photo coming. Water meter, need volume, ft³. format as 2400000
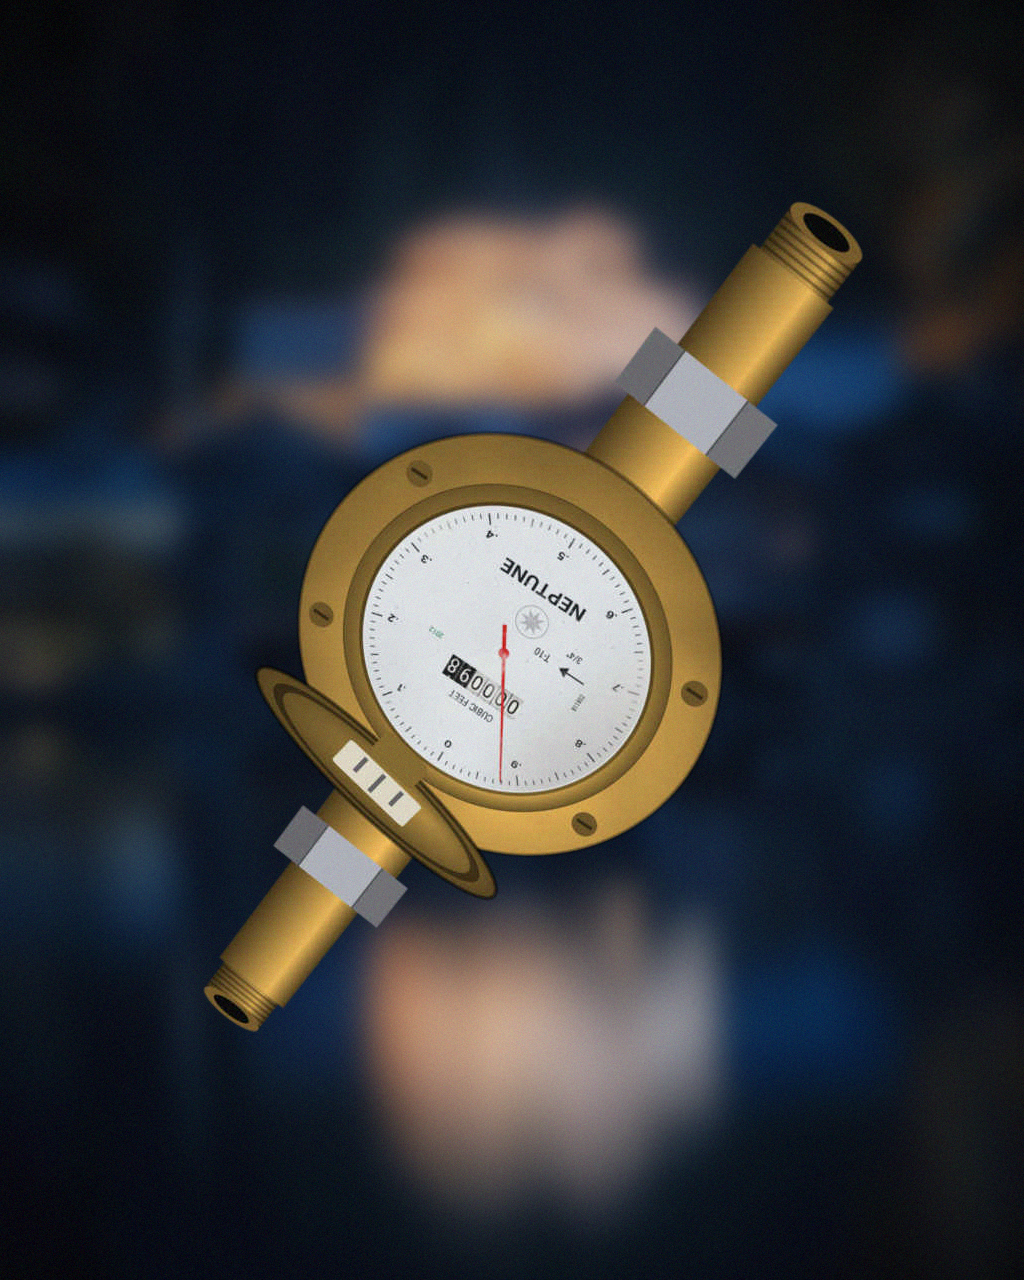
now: 97.92
